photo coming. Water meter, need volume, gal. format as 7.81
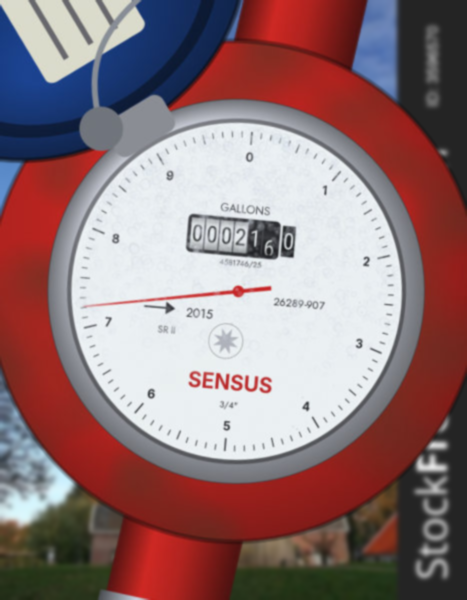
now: 2157.2
